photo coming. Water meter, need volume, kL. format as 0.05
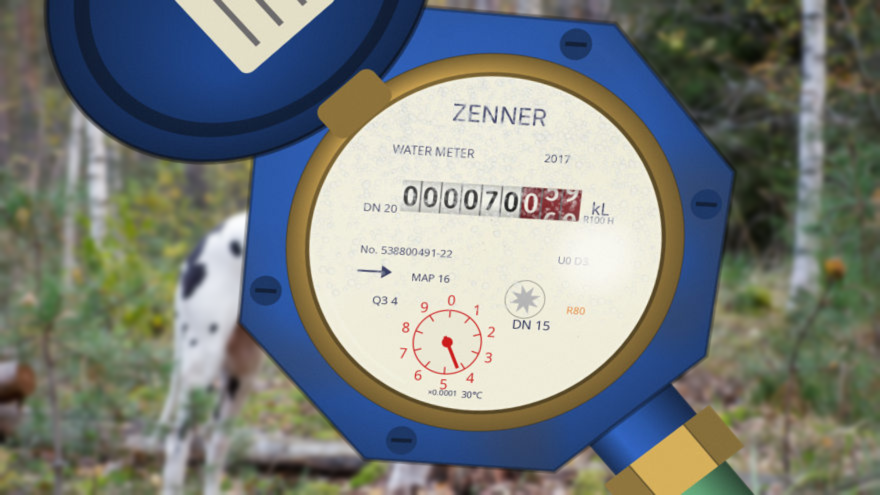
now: 70.0594
